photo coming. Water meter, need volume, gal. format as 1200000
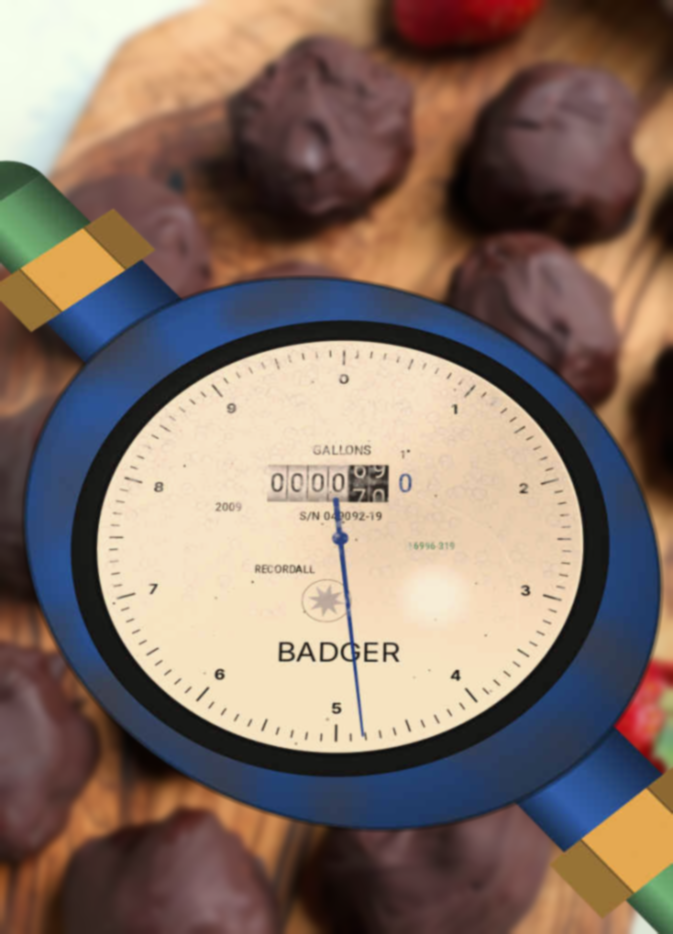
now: 694.8
